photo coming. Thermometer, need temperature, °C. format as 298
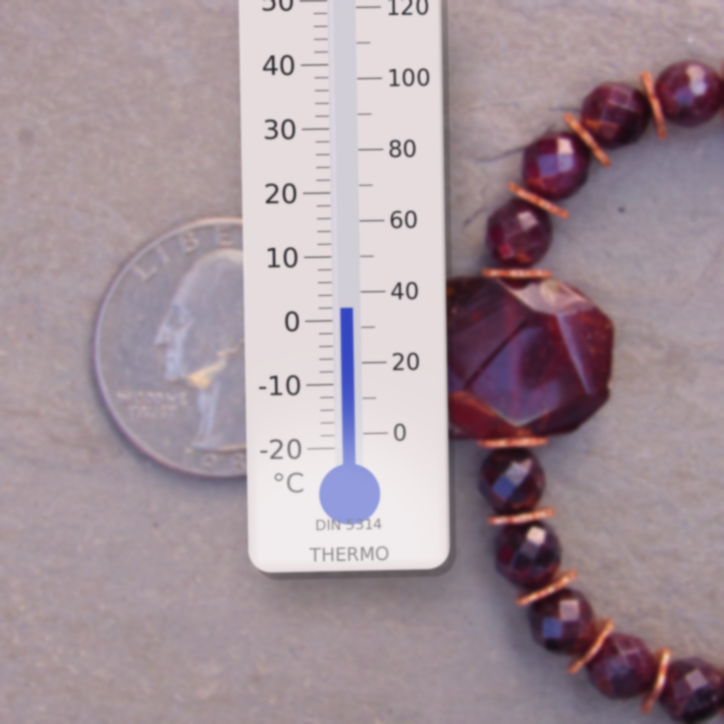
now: 2
